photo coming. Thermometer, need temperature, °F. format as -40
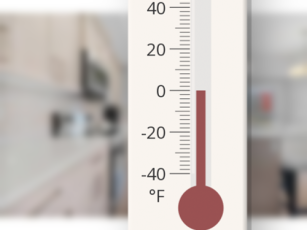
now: 0
